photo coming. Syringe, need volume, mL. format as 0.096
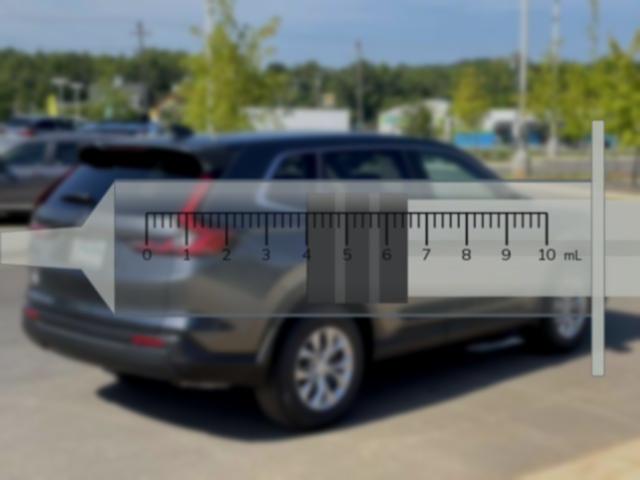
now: 4
